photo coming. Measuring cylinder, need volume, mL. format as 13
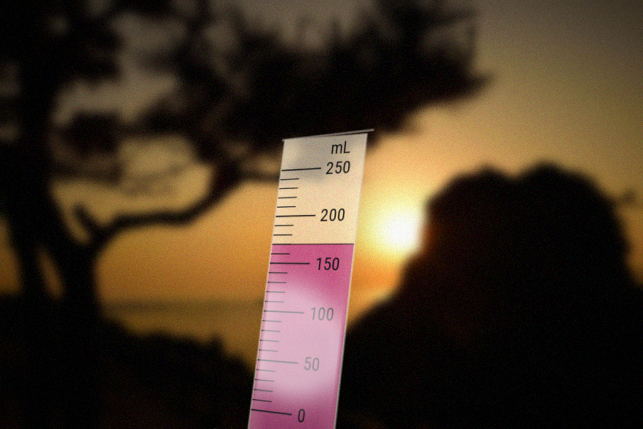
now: 170
